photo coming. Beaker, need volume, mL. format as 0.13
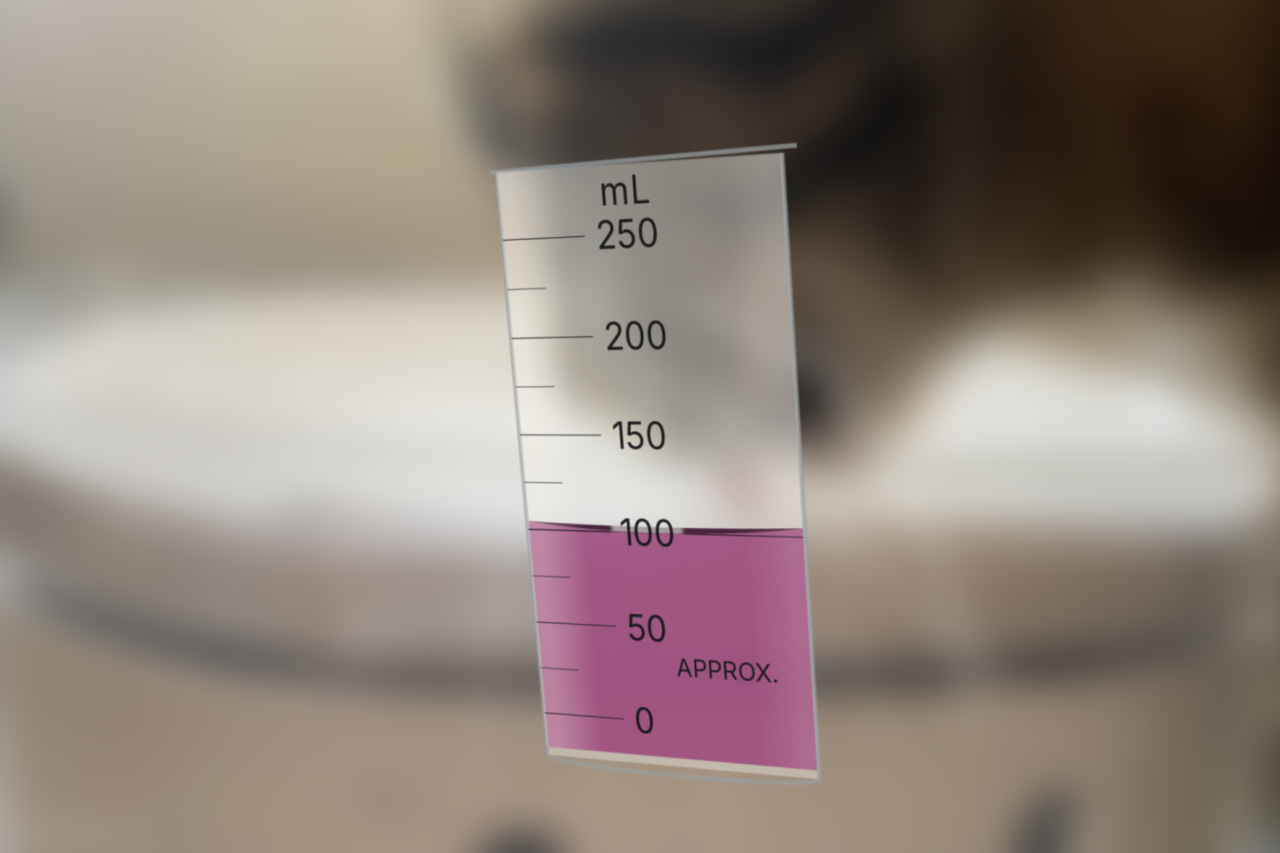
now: 100
